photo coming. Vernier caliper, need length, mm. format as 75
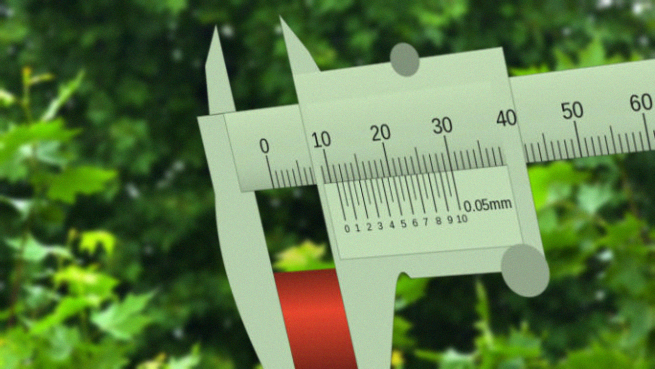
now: 11.0
